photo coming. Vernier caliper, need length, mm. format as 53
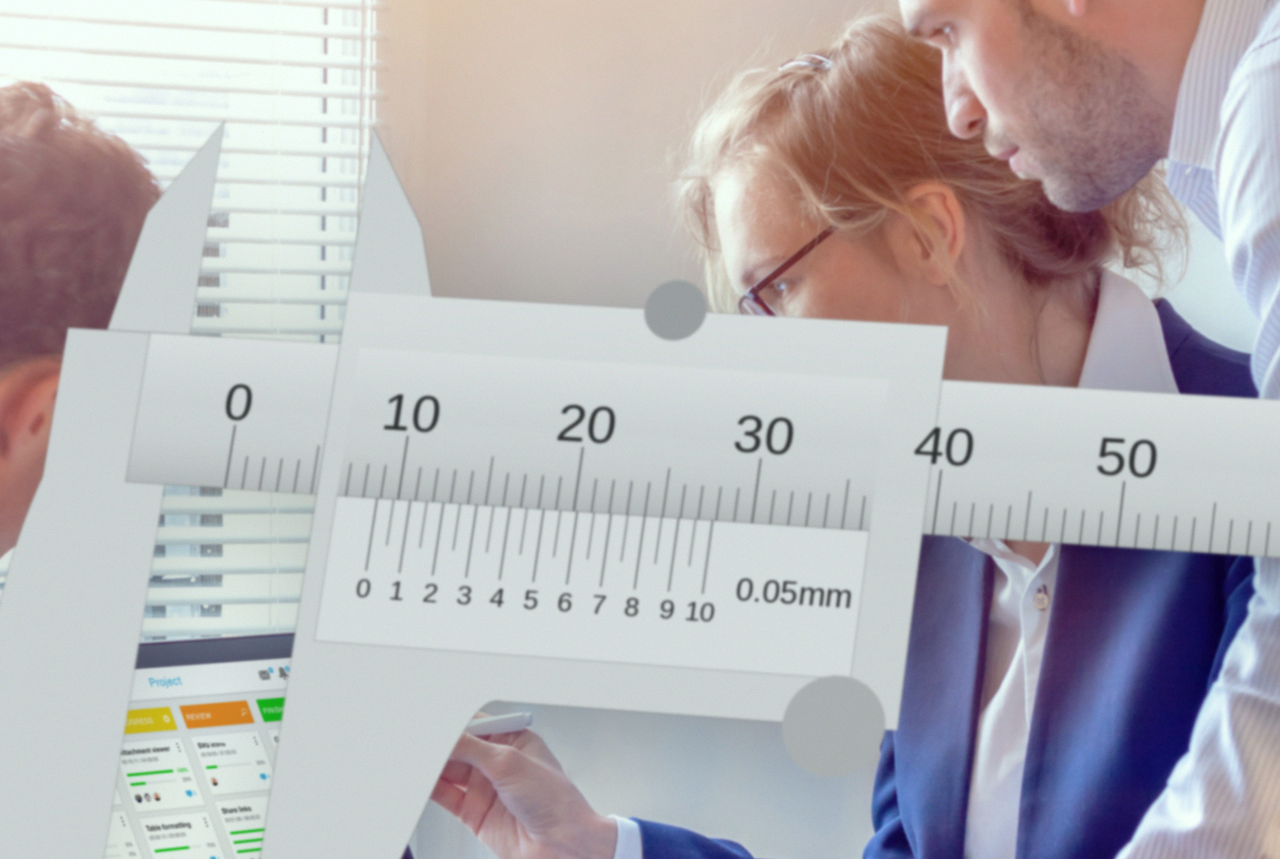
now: 8.8
